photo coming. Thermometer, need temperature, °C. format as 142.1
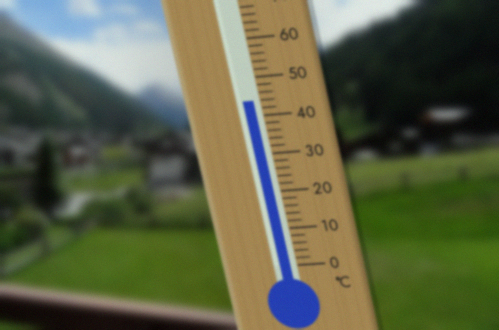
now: 44
